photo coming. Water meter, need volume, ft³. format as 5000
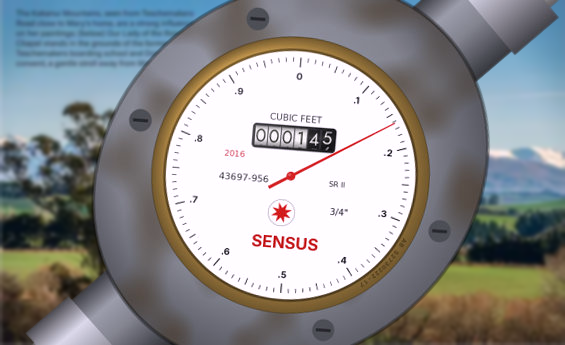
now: 145.16
